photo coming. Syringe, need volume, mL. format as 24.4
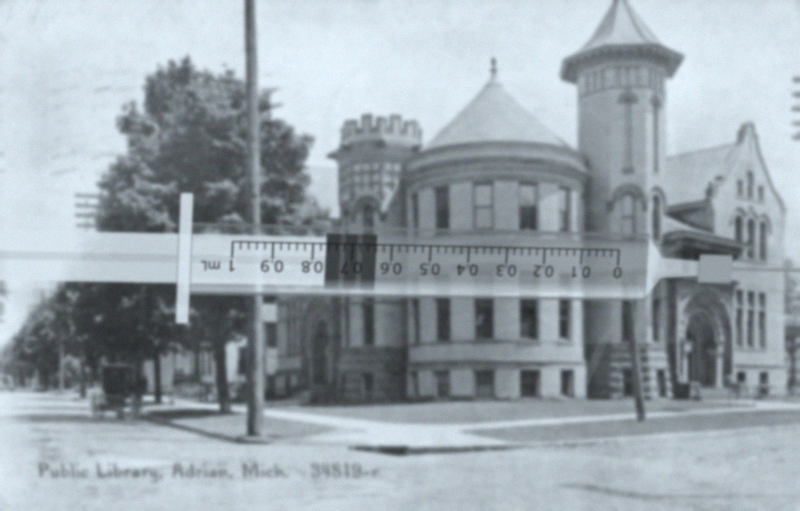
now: 0.64
